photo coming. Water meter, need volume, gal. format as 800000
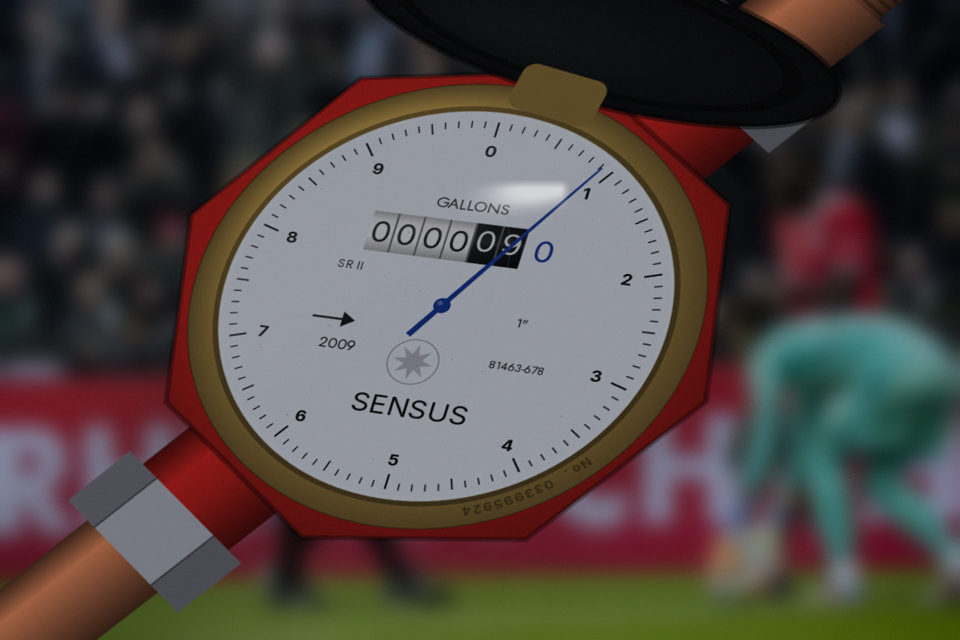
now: 90.9
